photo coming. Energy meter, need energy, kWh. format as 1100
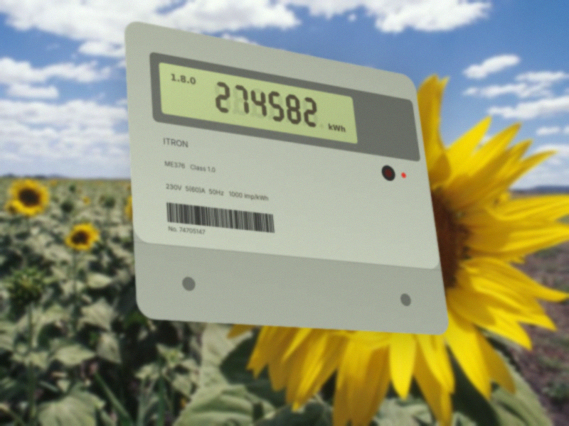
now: 274582
